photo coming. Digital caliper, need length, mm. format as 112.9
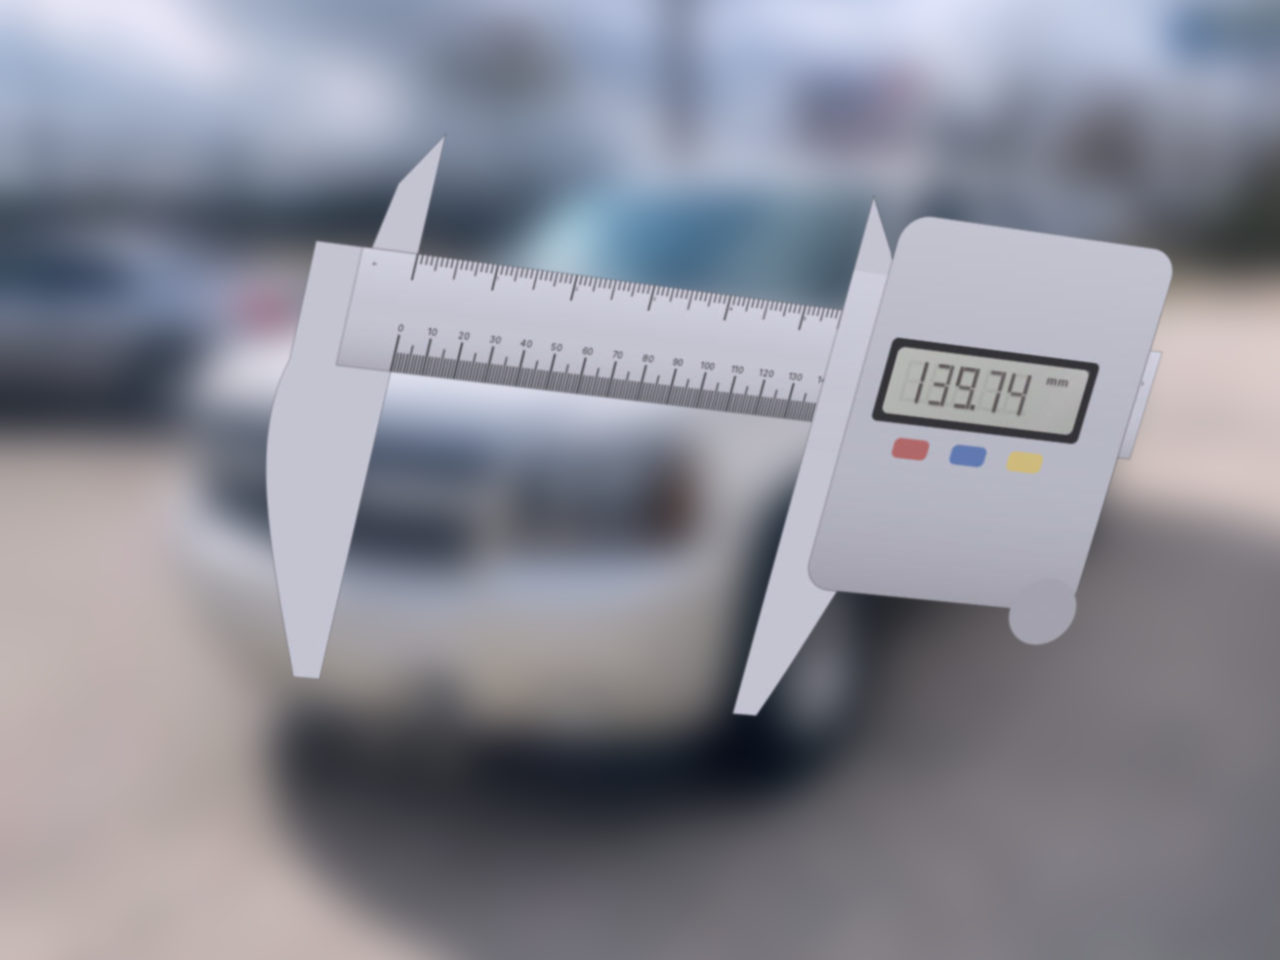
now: 139.74
